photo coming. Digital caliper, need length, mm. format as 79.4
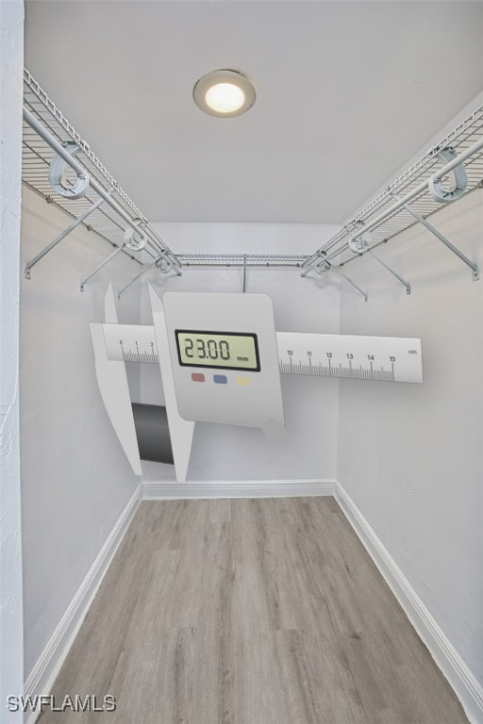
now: 23.00
